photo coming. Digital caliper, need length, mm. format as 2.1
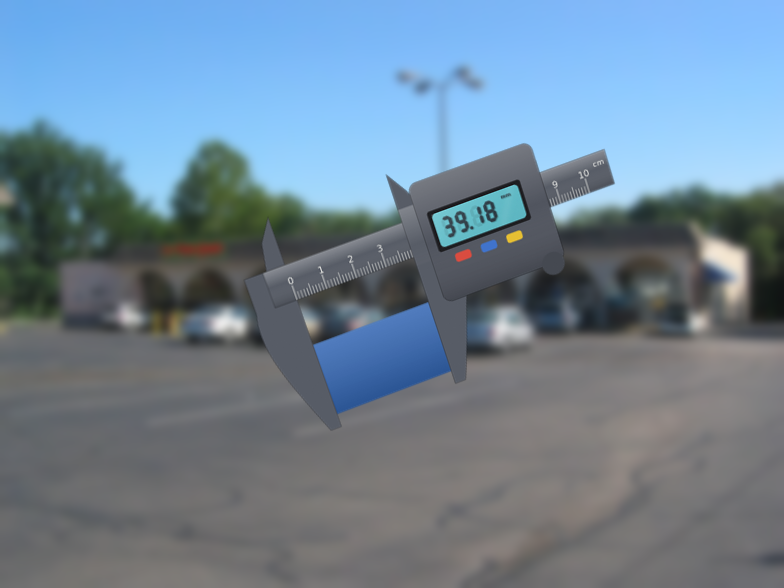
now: 39.18
